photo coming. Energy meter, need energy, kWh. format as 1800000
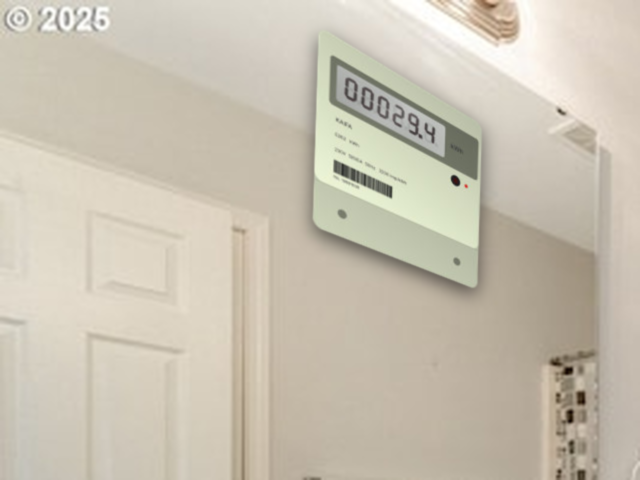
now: 29.4
